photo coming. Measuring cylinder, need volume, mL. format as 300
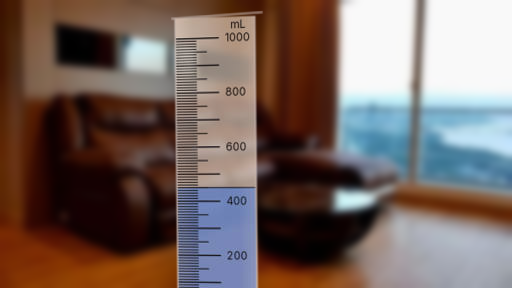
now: 450
